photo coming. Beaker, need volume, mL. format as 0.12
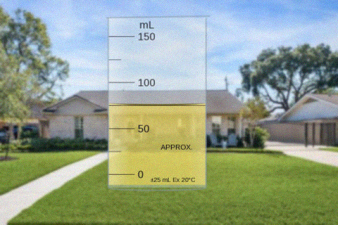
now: 75
